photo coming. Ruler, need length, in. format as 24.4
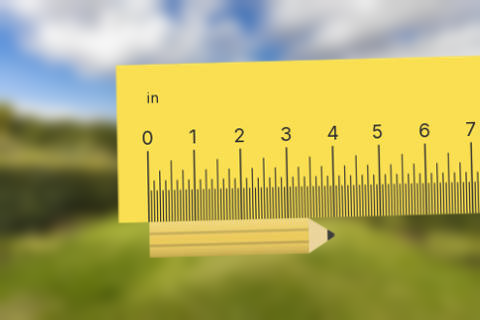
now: 4
